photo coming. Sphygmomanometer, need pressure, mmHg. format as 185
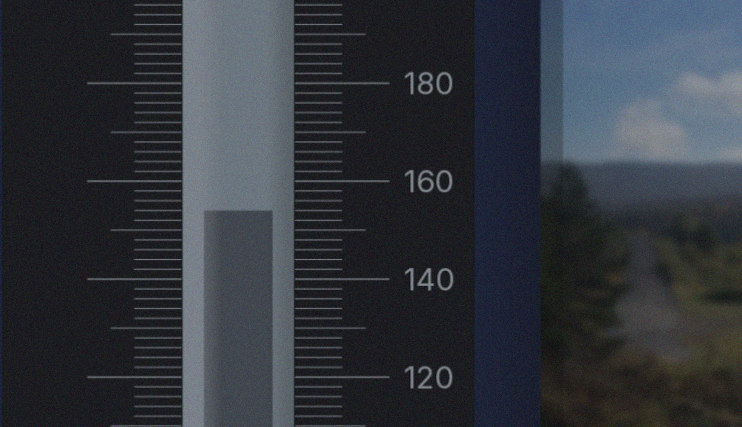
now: 154
